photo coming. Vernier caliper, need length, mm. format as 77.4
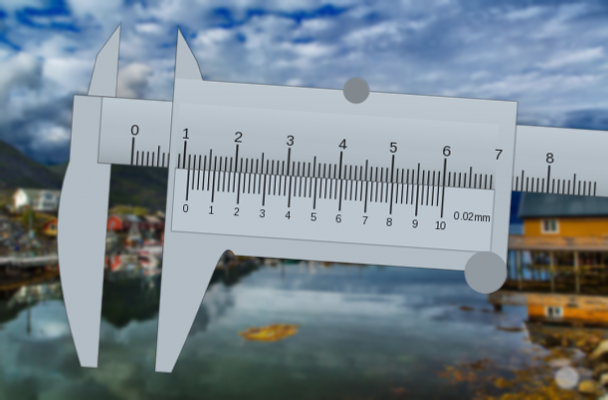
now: 11.0
